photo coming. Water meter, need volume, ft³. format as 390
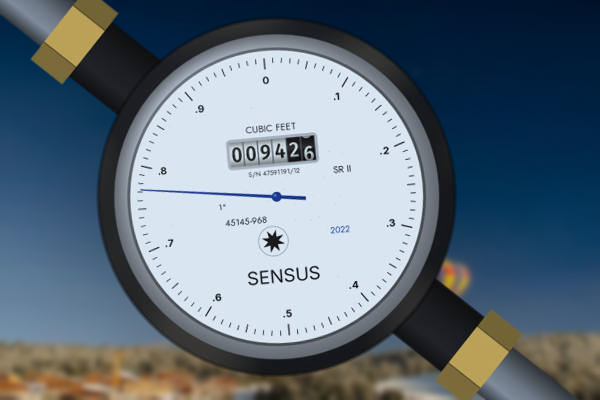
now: 9425.77
